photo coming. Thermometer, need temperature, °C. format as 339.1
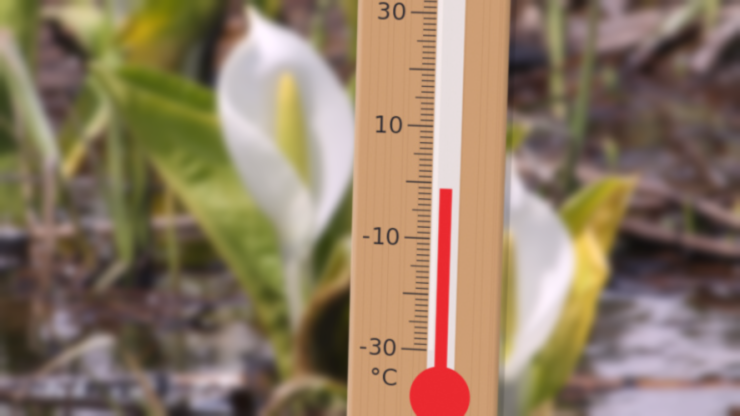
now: -1
